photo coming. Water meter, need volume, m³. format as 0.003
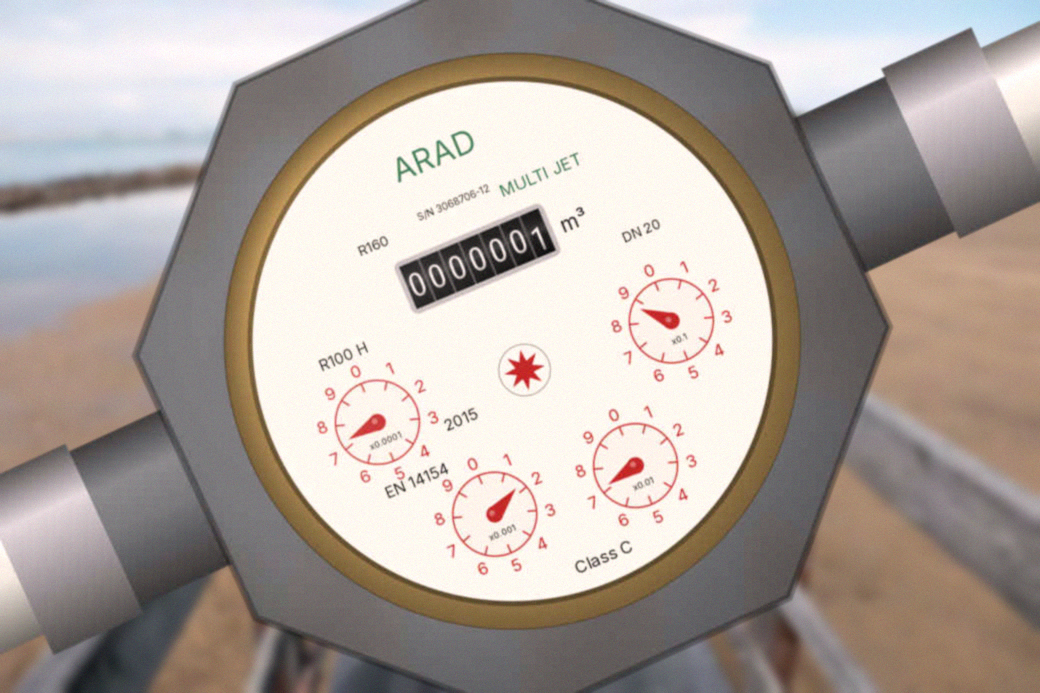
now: 0.8717
